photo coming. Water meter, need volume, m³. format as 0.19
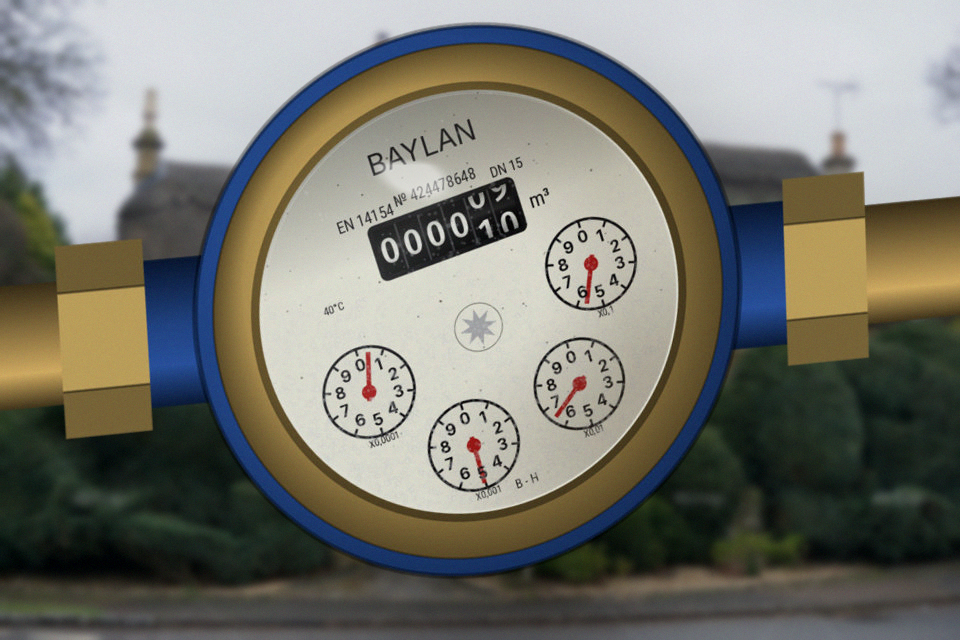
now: 9.5650
